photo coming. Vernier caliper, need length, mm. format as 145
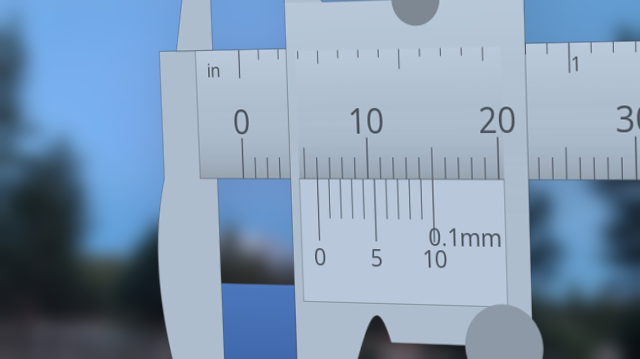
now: 6.0
